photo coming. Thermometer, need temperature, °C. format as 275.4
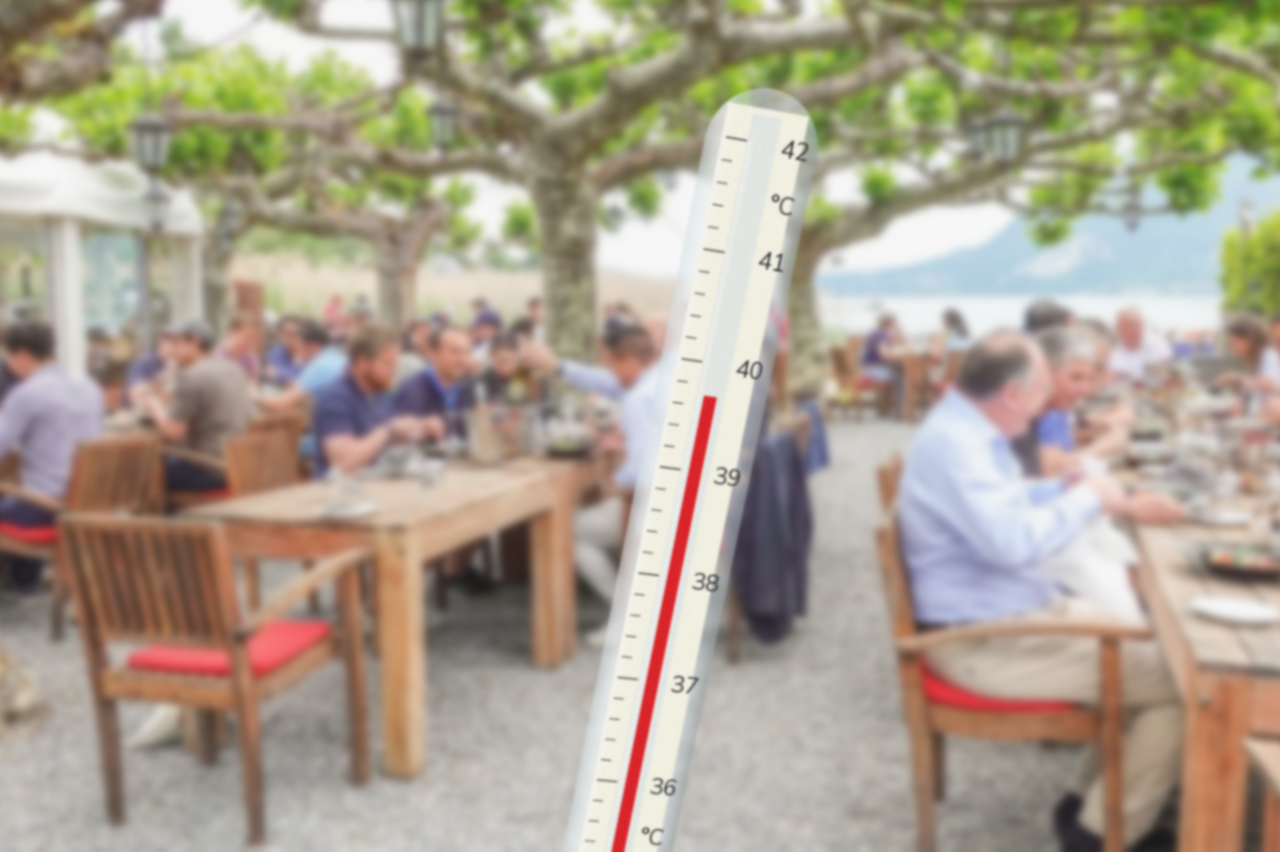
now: 39.7
